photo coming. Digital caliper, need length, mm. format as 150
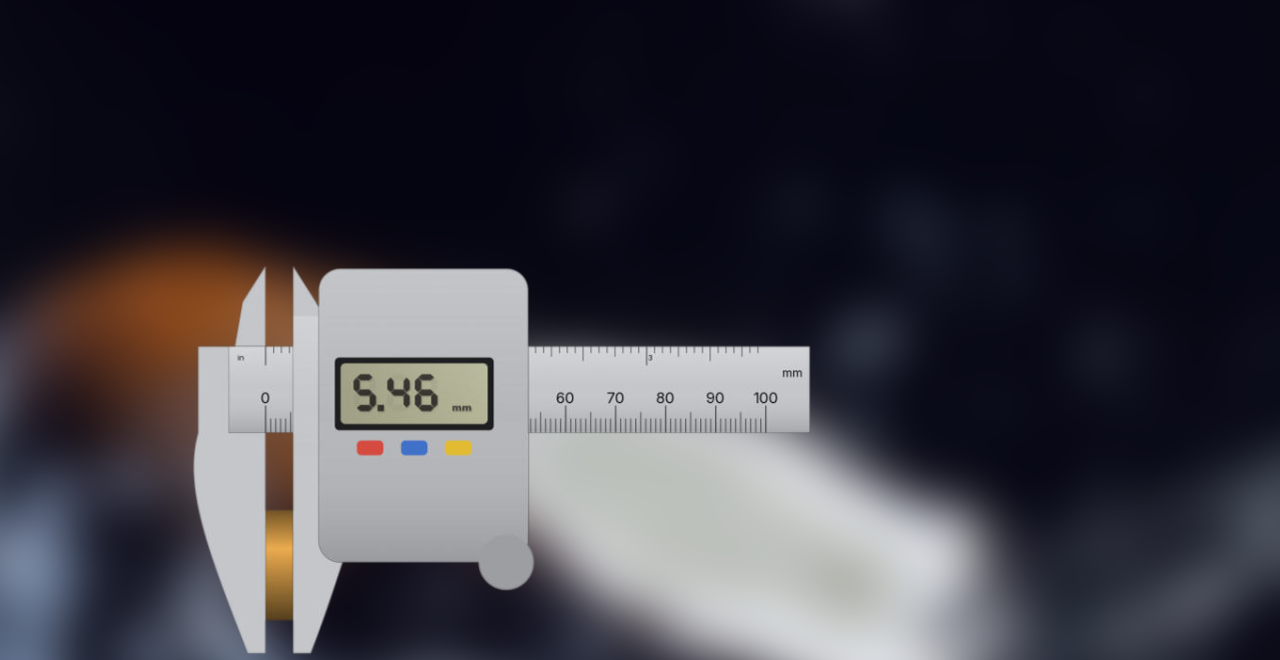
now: 5.46
